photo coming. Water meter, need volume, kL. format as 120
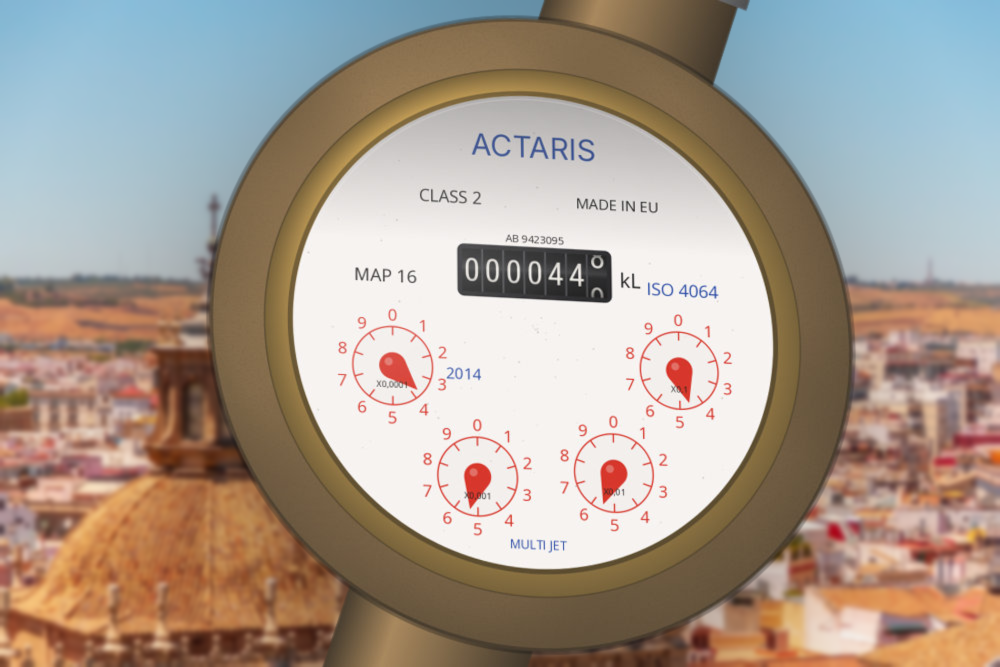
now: 448.4553
